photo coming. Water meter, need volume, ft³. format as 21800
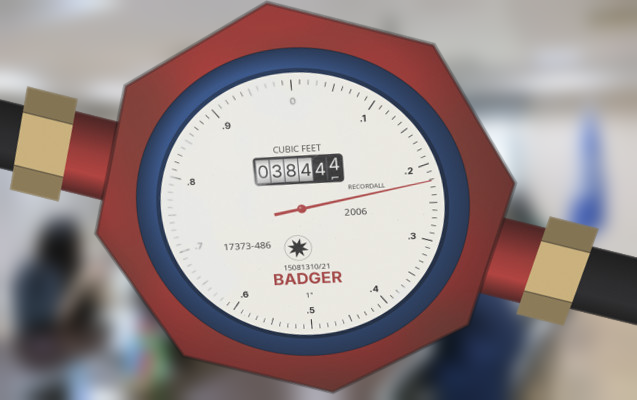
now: 38444.22
